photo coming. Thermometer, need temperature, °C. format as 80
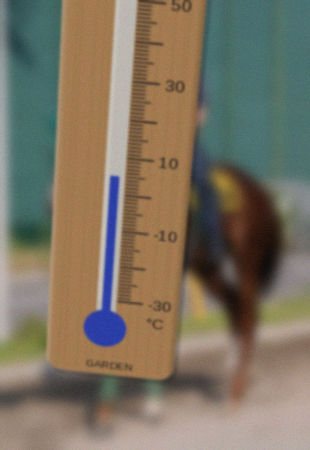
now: 5
